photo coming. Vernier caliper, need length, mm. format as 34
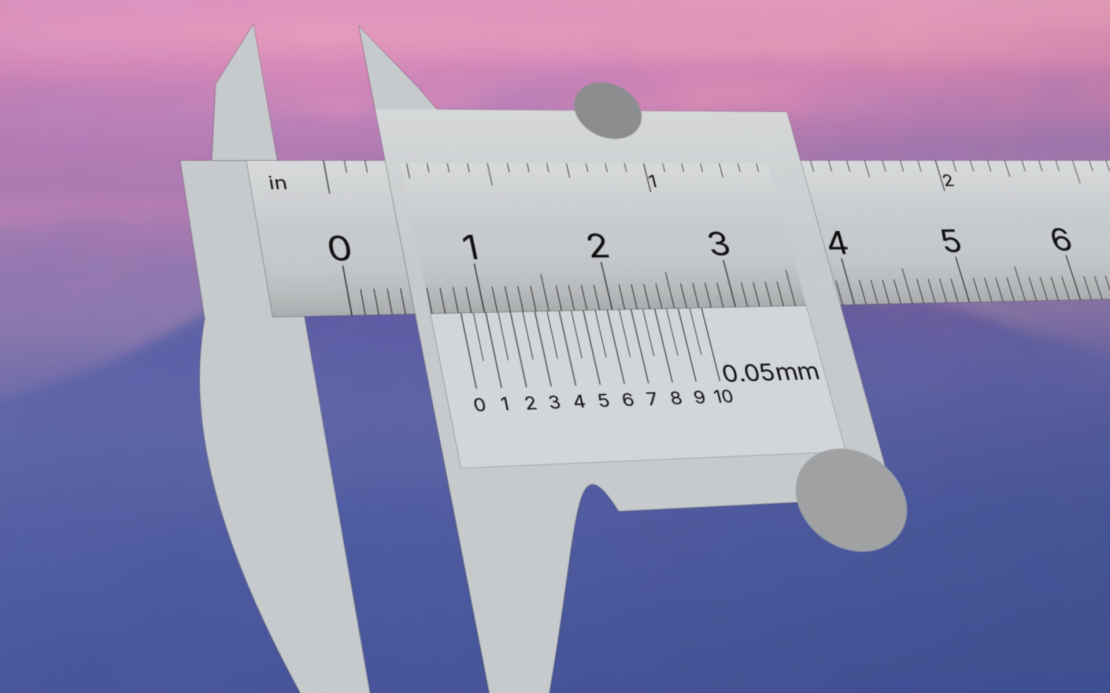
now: 8.2
